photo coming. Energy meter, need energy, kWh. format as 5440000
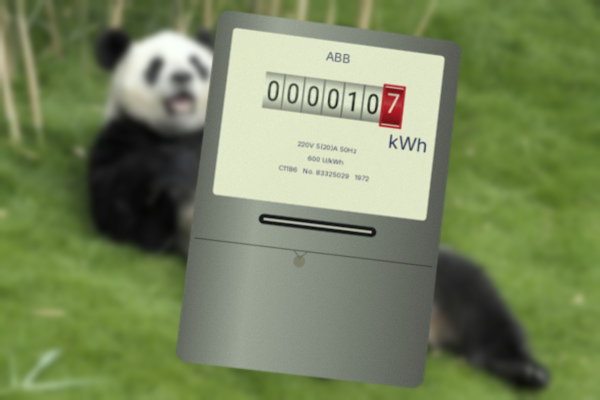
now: 10.7
